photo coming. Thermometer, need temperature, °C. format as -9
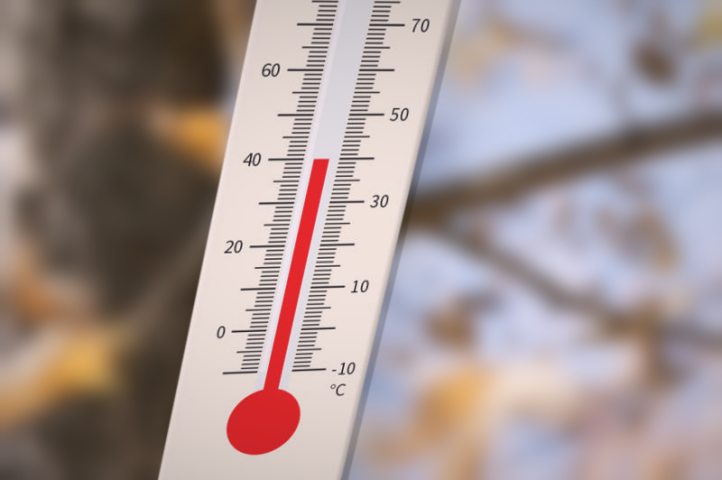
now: 40
